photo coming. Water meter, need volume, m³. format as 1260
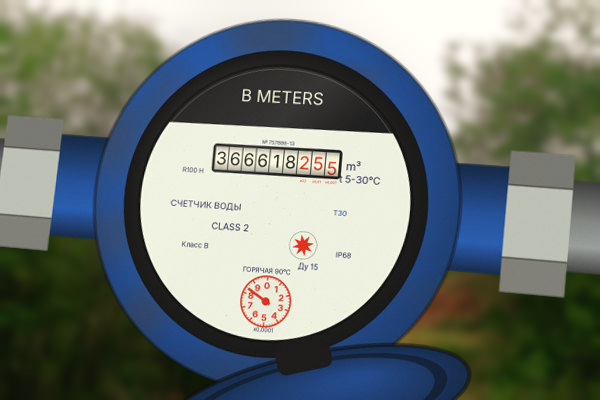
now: 366618.2548
